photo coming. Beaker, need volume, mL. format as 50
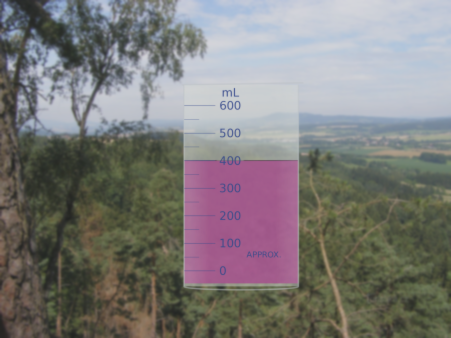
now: 400
